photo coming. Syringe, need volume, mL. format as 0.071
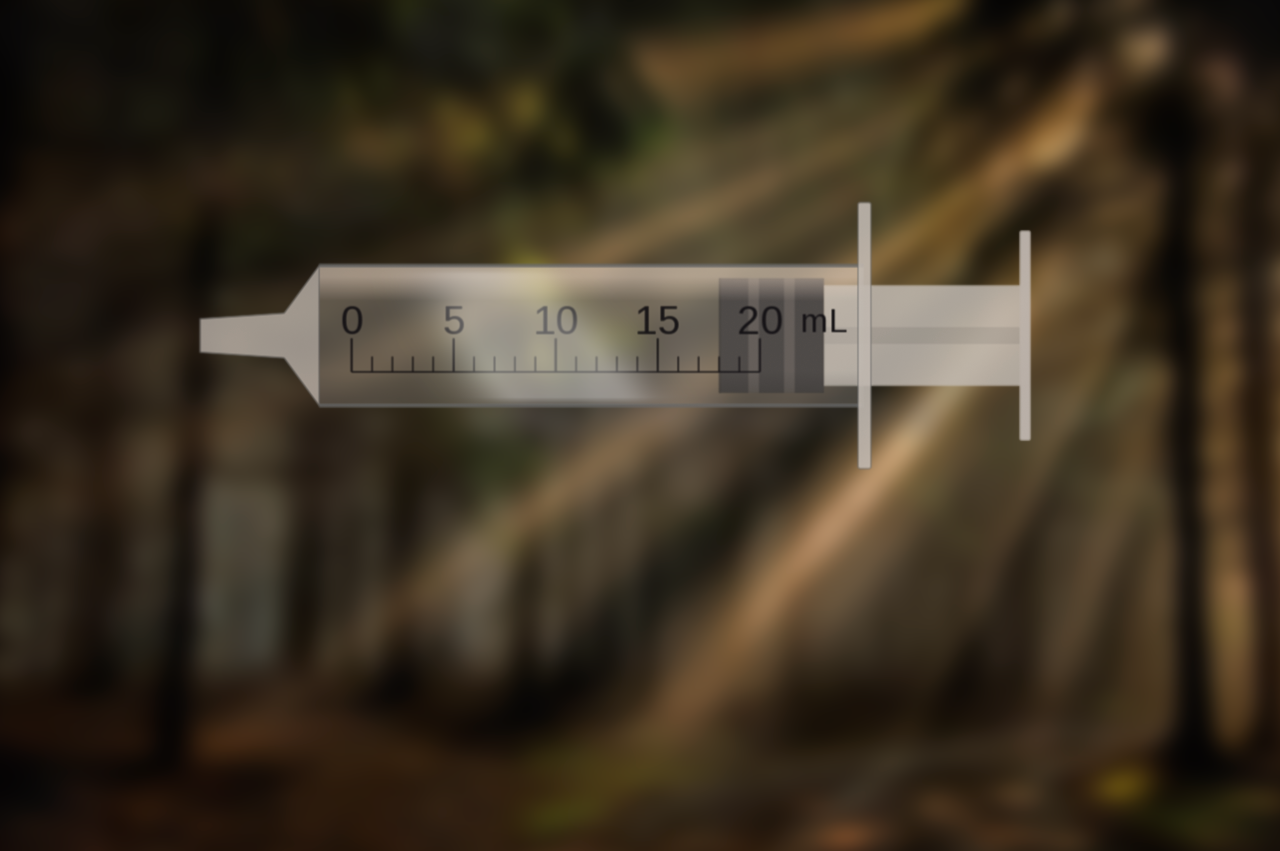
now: 18
